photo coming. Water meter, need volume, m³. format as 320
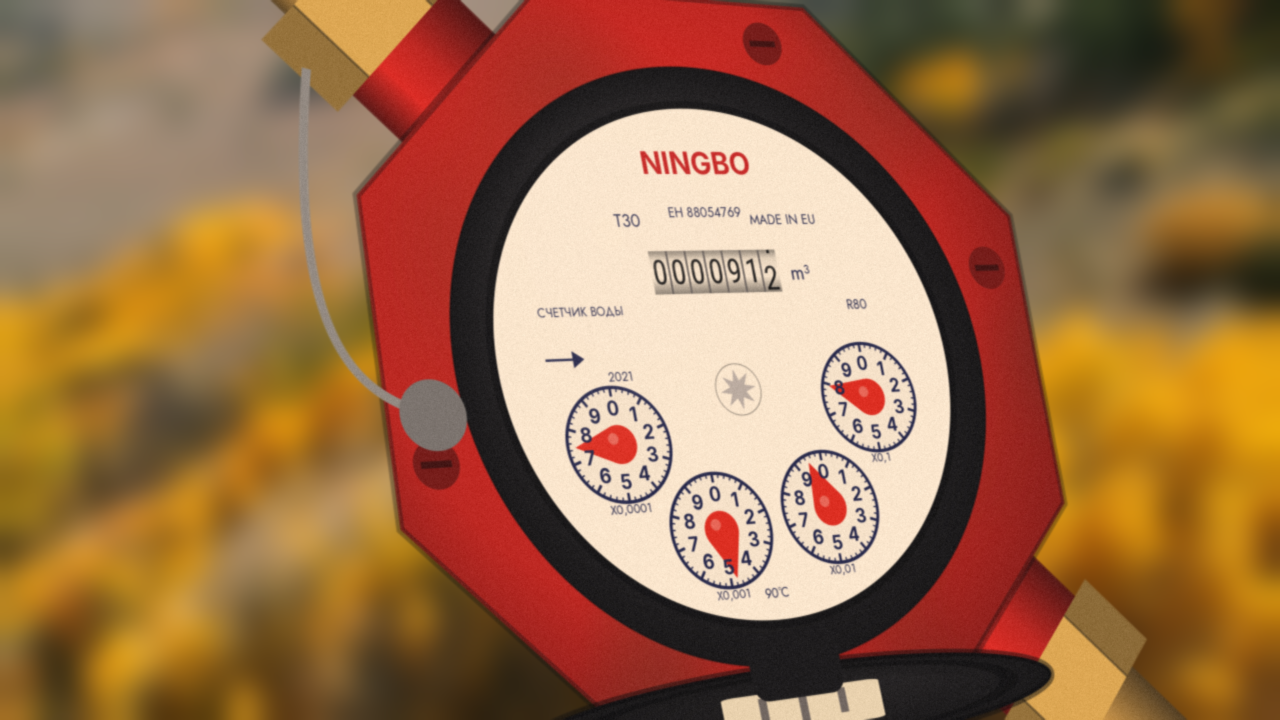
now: 911.7947
